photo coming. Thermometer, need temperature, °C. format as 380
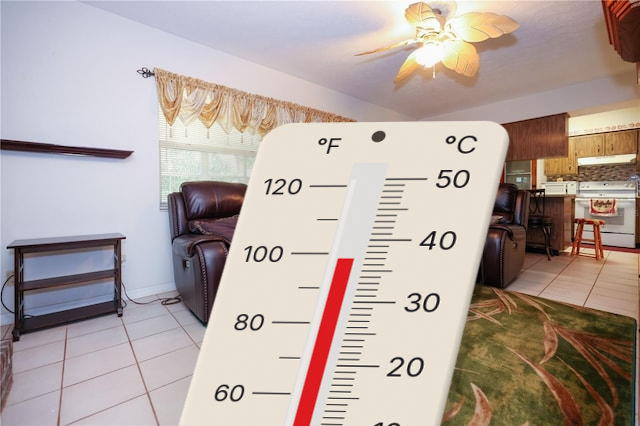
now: 37
